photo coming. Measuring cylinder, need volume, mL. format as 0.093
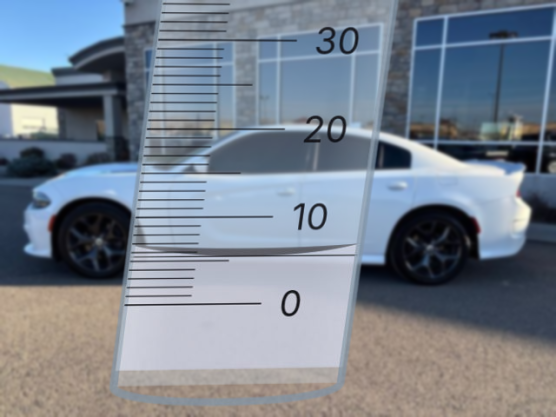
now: 5.5
